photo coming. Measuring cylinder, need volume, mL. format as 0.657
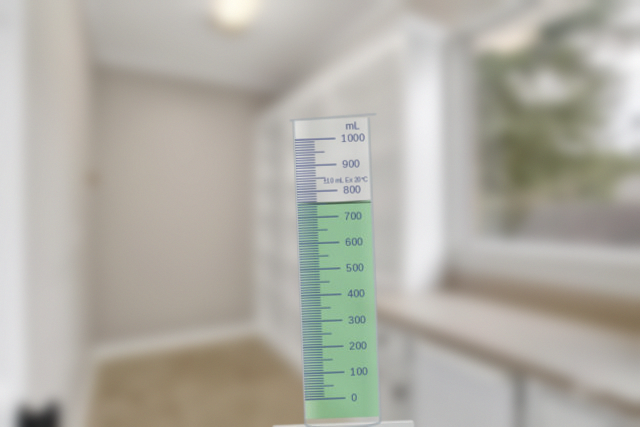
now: 750
